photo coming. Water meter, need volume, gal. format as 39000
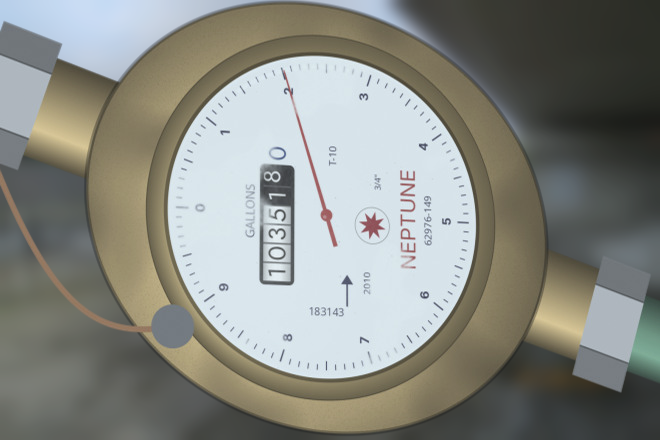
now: 1035182.0
